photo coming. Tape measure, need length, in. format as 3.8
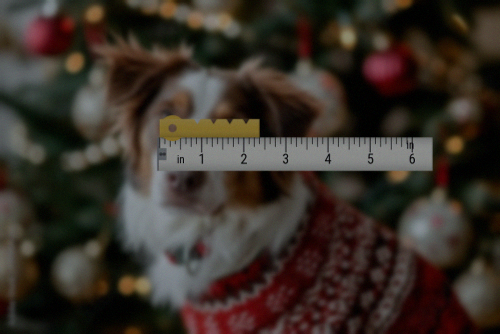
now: 2.375
